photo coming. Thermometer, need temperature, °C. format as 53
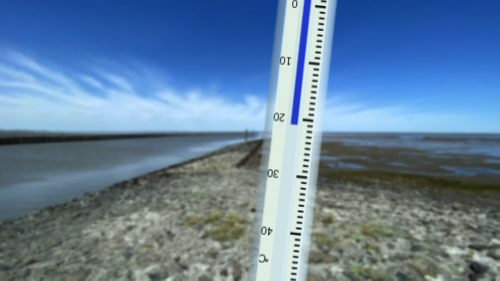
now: 21
